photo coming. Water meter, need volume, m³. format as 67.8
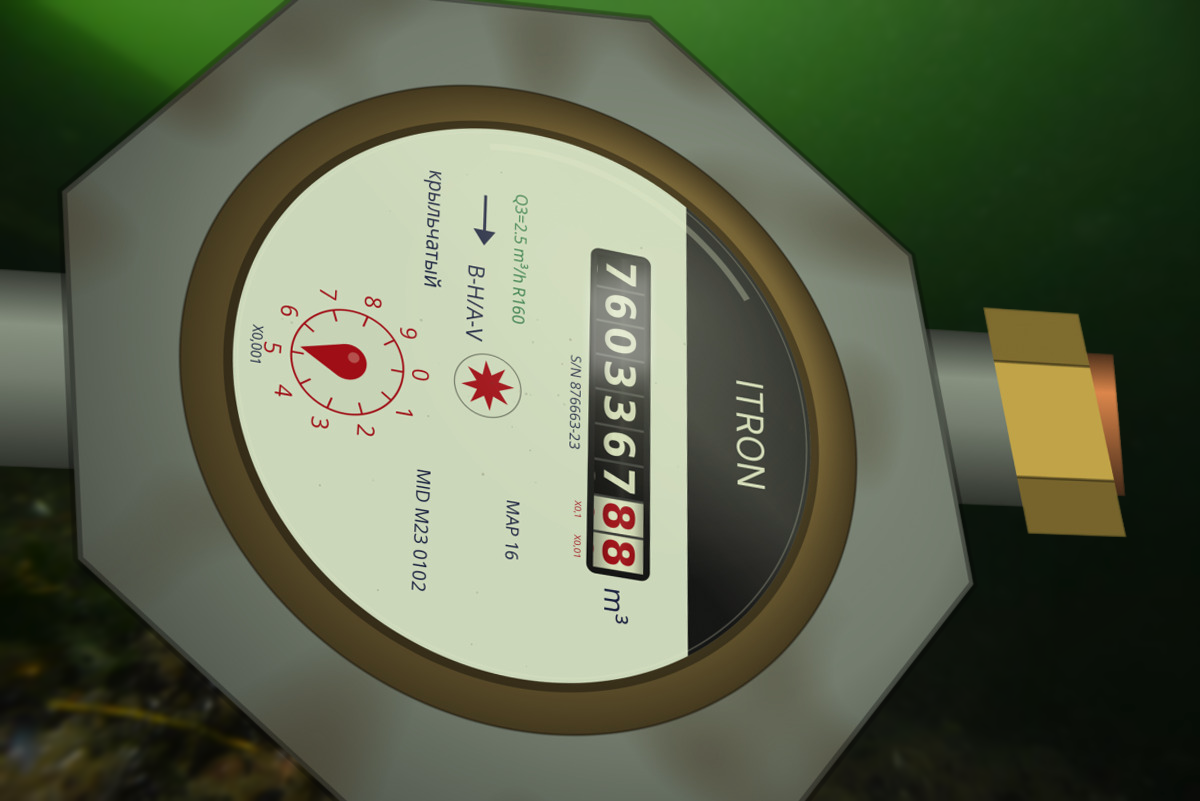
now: 7603367.885
